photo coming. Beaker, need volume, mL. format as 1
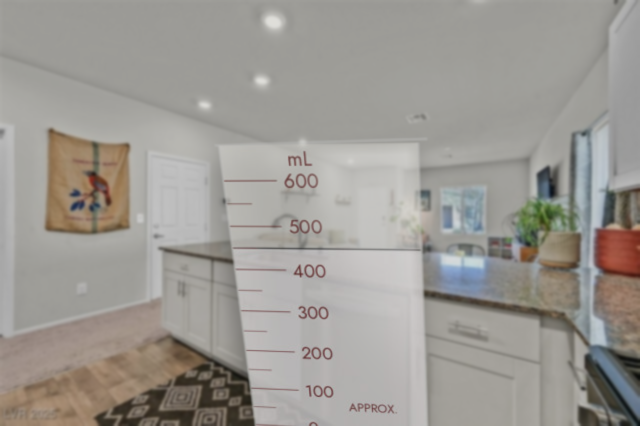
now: 450
